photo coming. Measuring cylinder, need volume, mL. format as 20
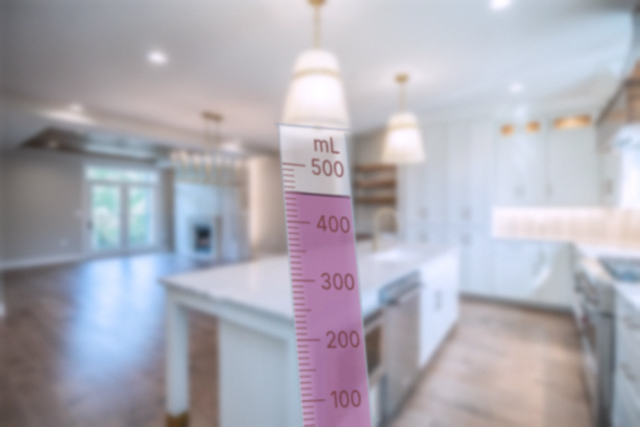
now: 450
